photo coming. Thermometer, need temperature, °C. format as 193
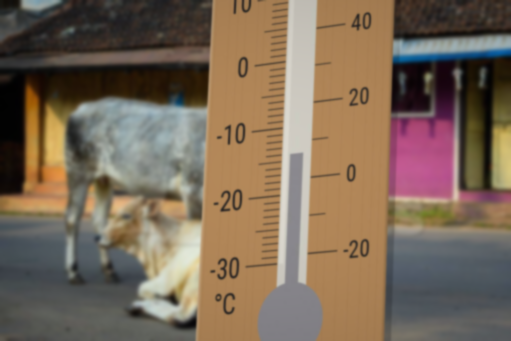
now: -14
